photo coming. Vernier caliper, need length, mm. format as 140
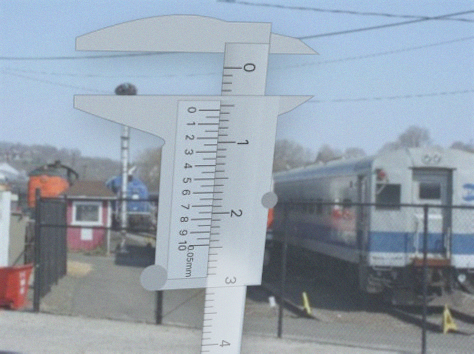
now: 5.6
